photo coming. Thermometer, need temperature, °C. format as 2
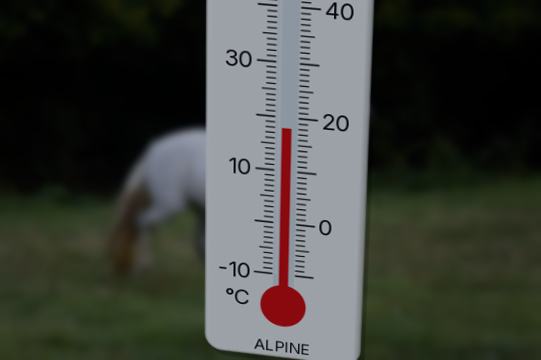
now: 18
